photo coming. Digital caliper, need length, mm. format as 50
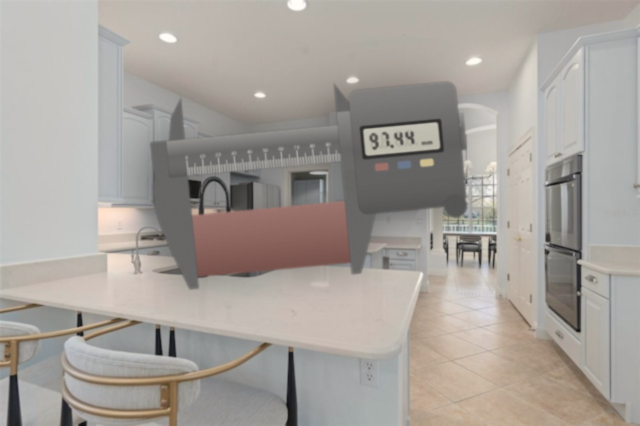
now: 97.44
